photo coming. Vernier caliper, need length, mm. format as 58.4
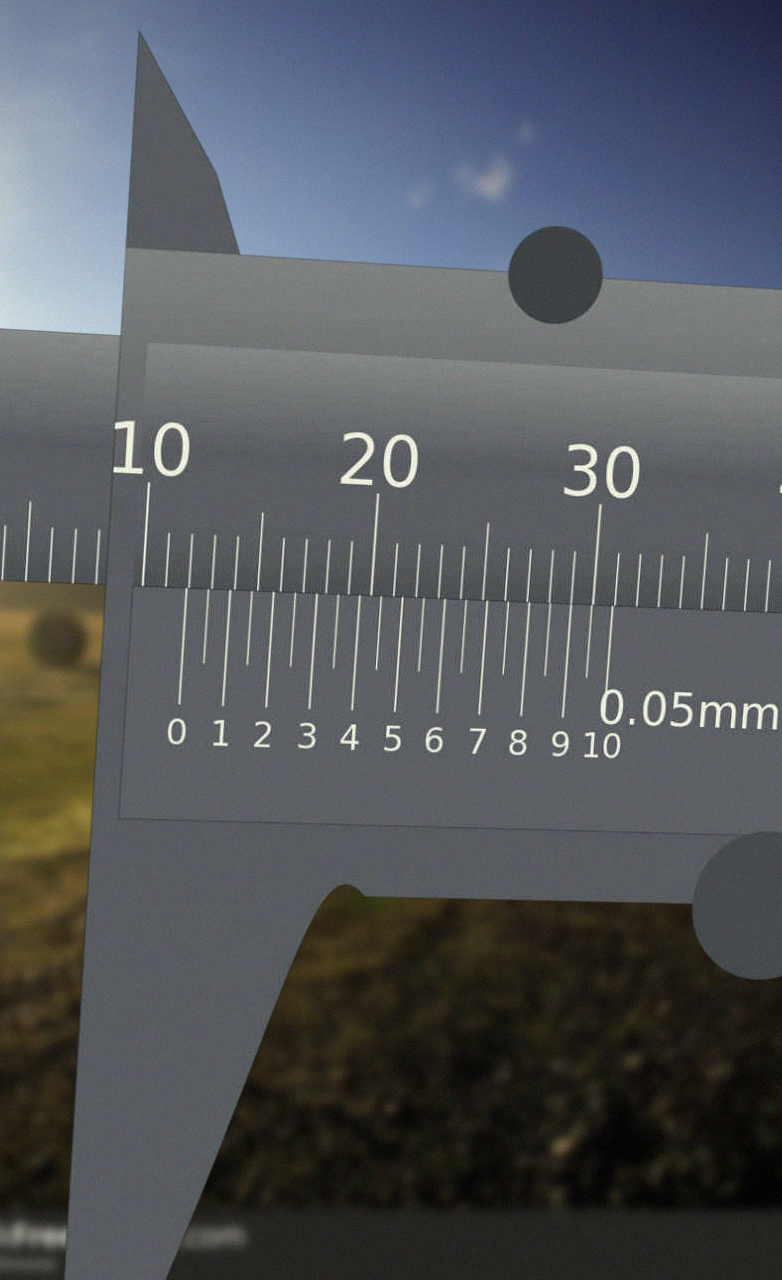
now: 11.9
